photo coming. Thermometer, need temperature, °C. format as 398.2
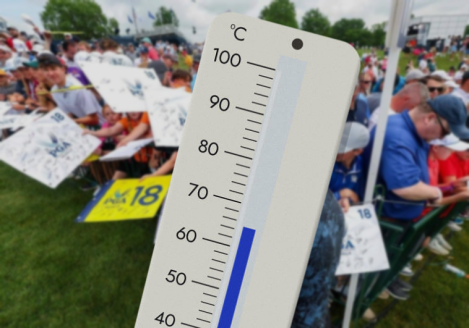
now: 65
